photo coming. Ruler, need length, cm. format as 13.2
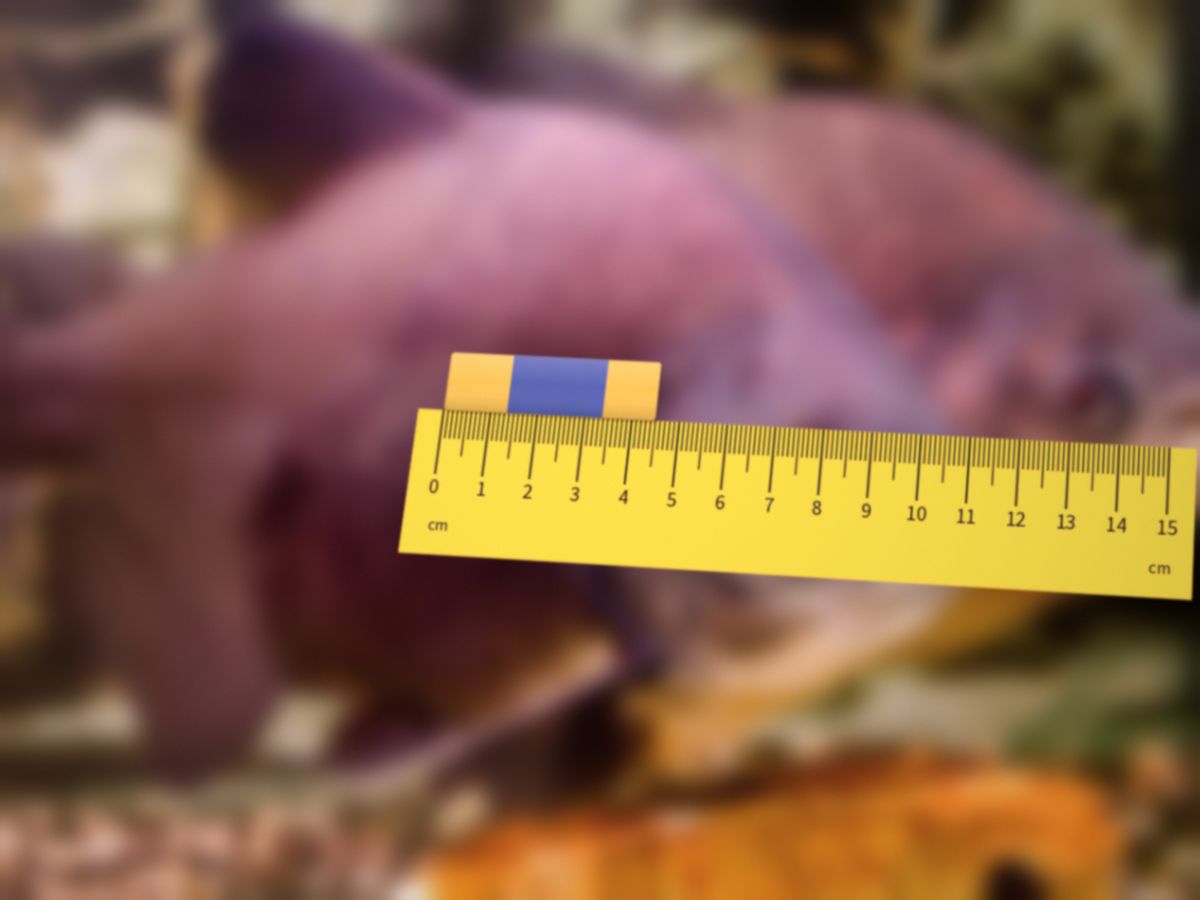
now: 4.5
